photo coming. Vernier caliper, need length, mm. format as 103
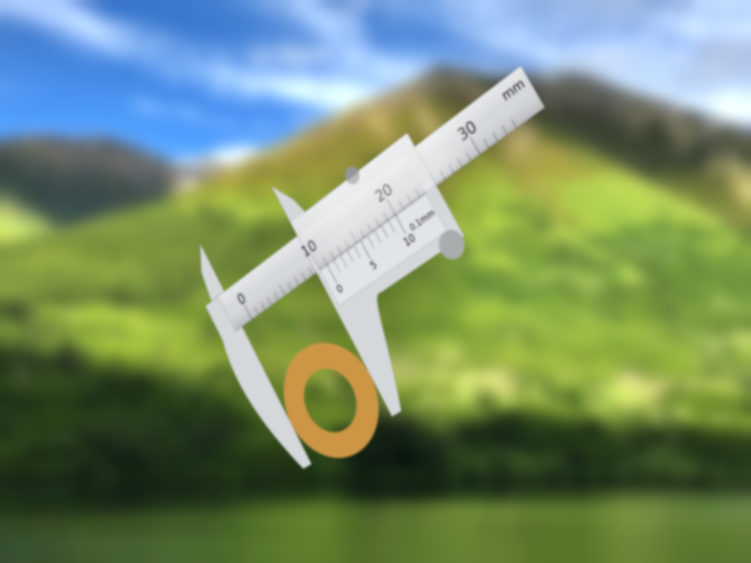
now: 11.0
